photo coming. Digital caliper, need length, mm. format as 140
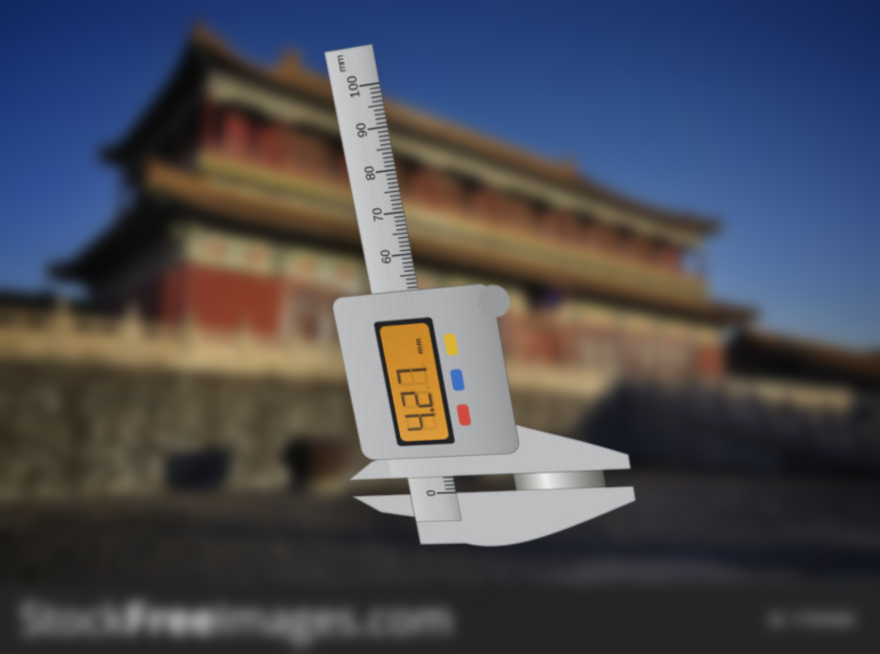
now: 4.27
